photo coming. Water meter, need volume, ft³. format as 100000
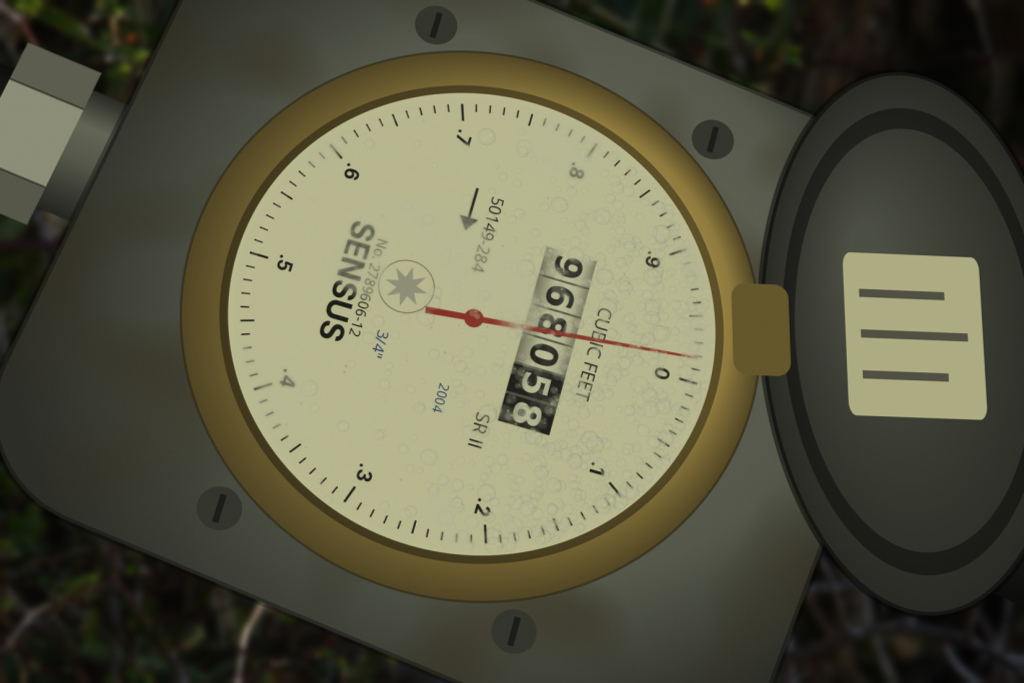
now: 968057.98
